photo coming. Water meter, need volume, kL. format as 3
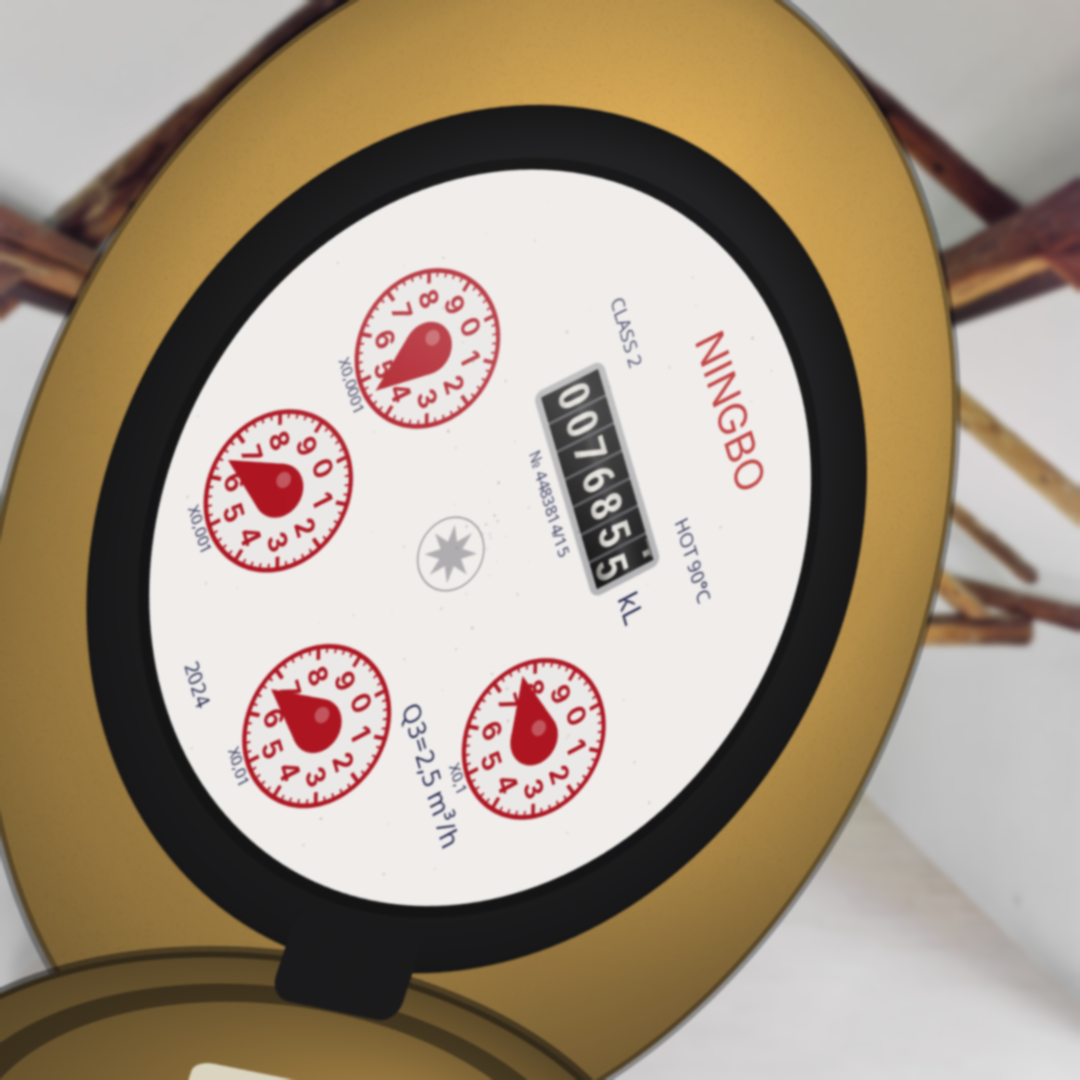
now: 76854.7664
